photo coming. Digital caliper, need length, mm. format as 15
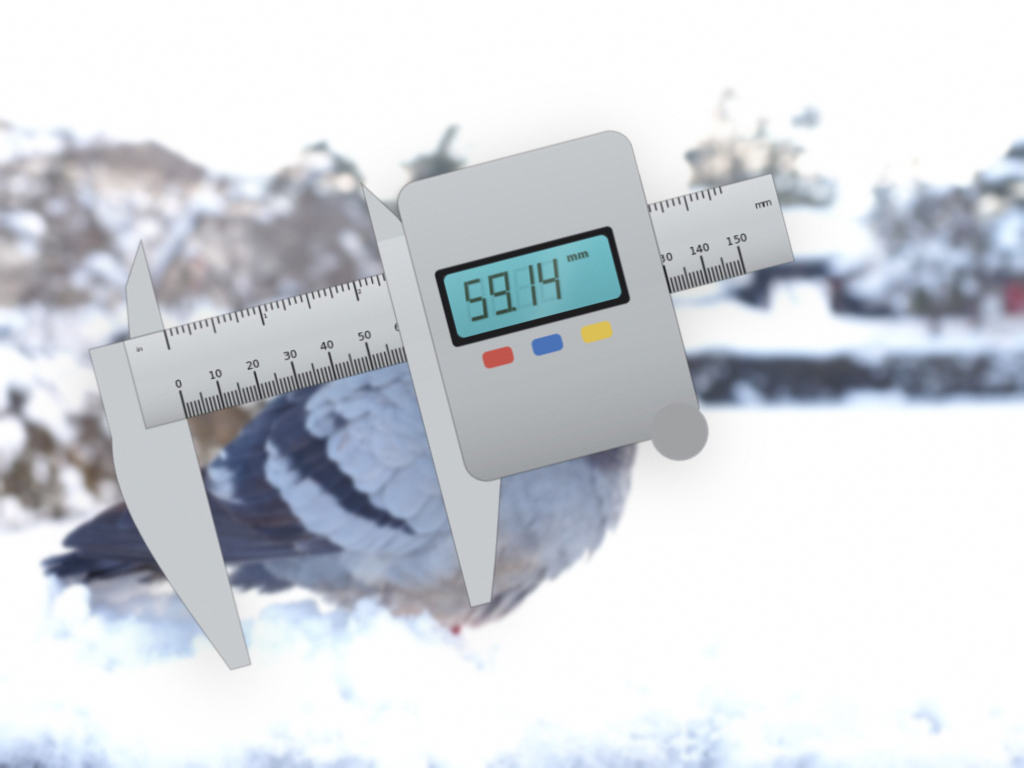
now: 59.14
